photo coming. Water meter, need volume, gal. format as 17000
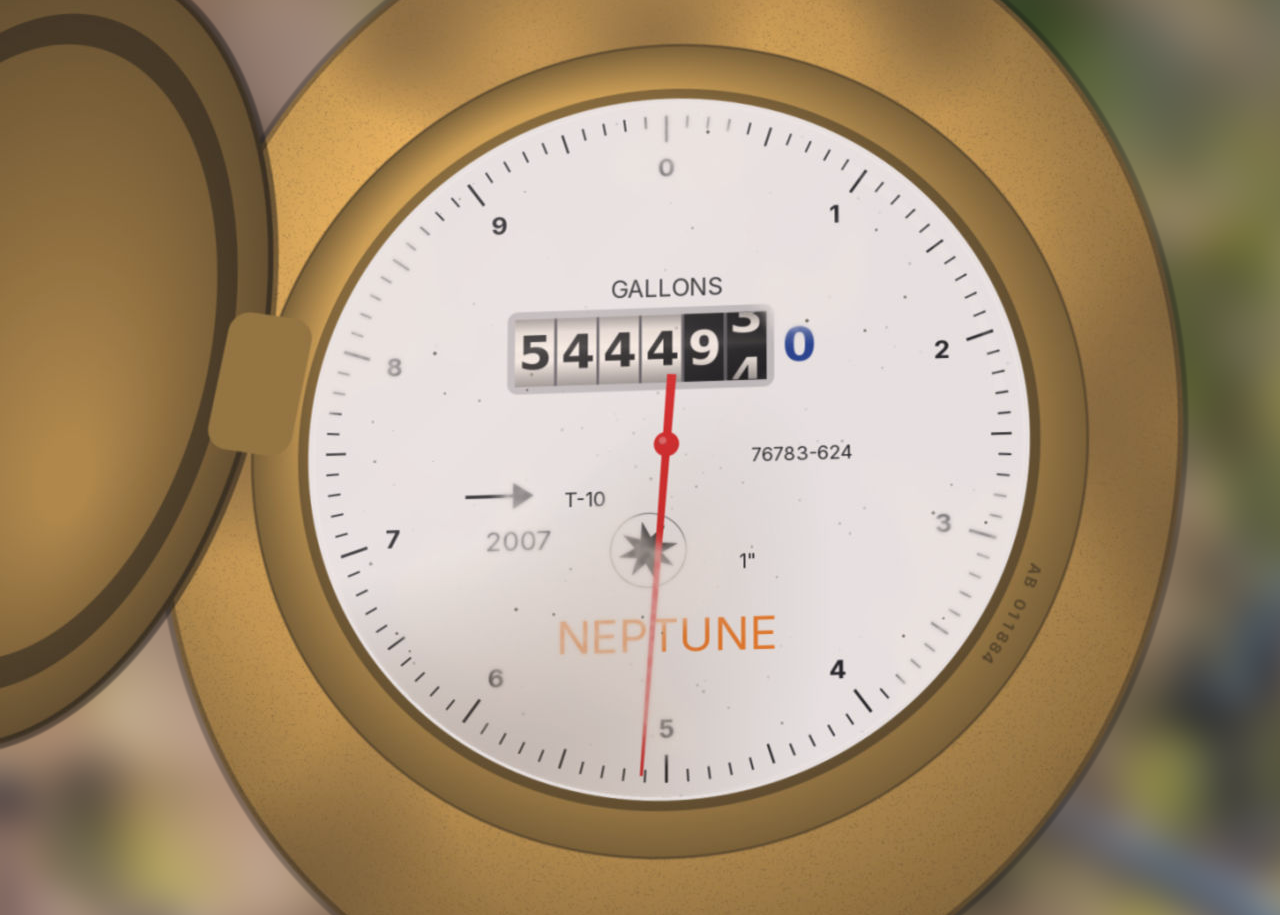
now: 5444935.1
